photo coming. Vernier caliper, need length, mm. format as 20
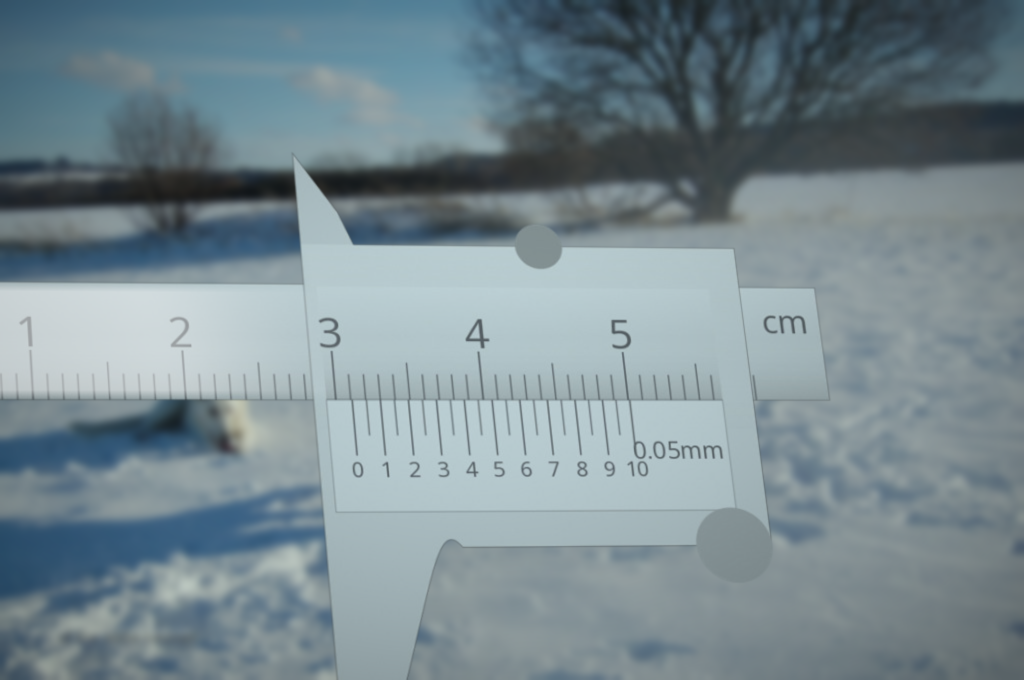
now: 31.1
